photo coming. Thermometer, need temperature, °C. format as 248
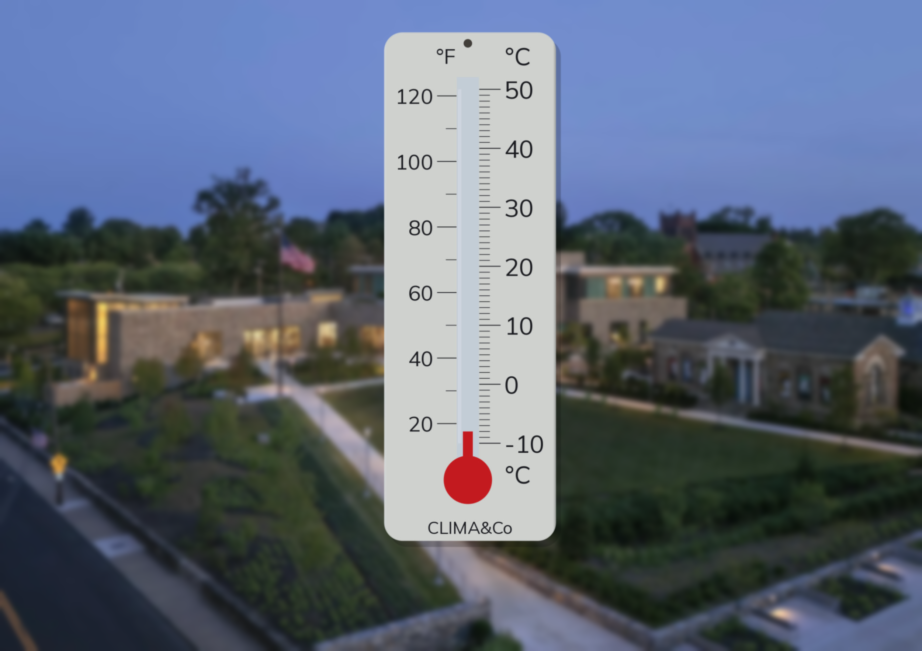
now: -8
